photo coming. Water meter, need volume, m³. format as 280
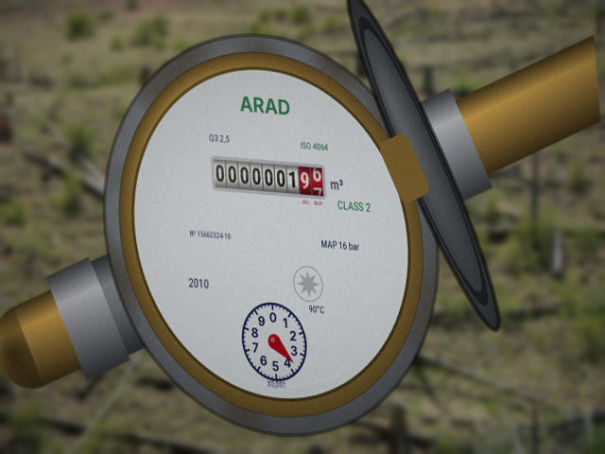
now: 1.963
